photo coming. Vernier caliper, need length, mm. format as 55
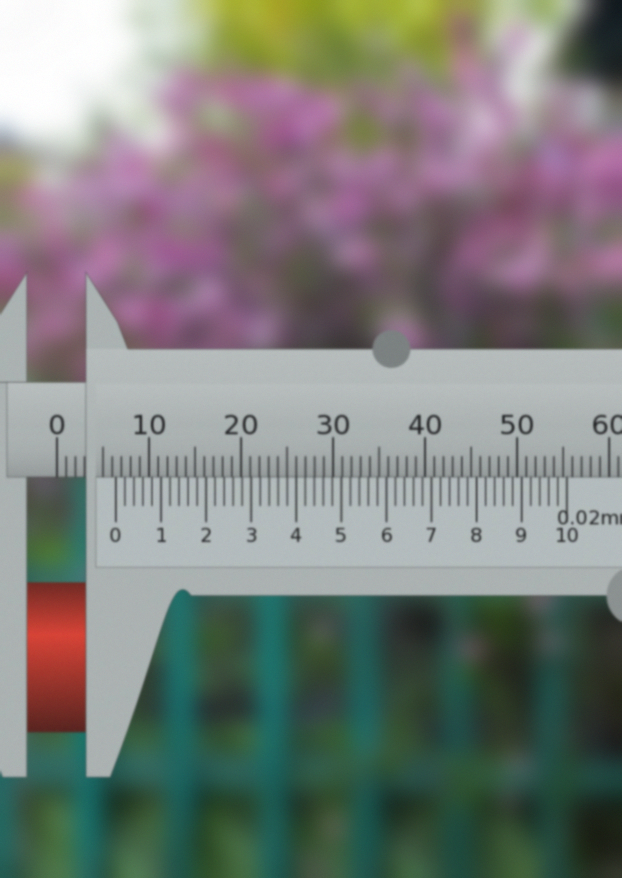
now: 6.4
